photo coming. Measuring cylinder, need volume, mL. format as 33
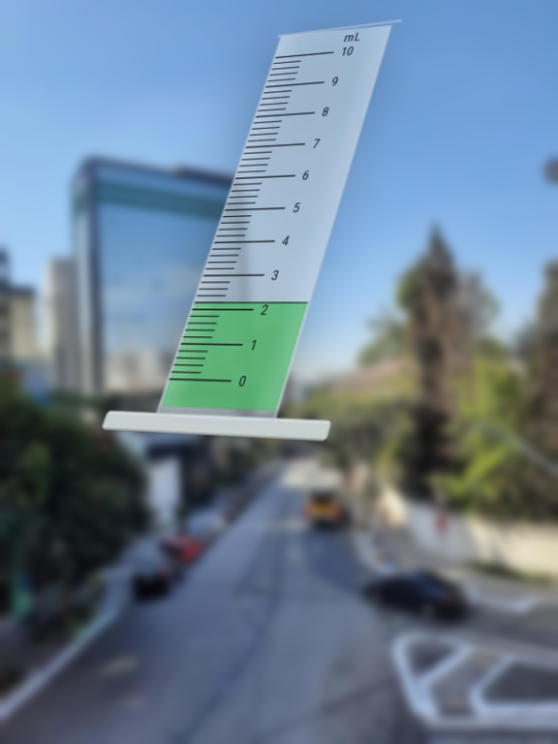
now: 2.2
